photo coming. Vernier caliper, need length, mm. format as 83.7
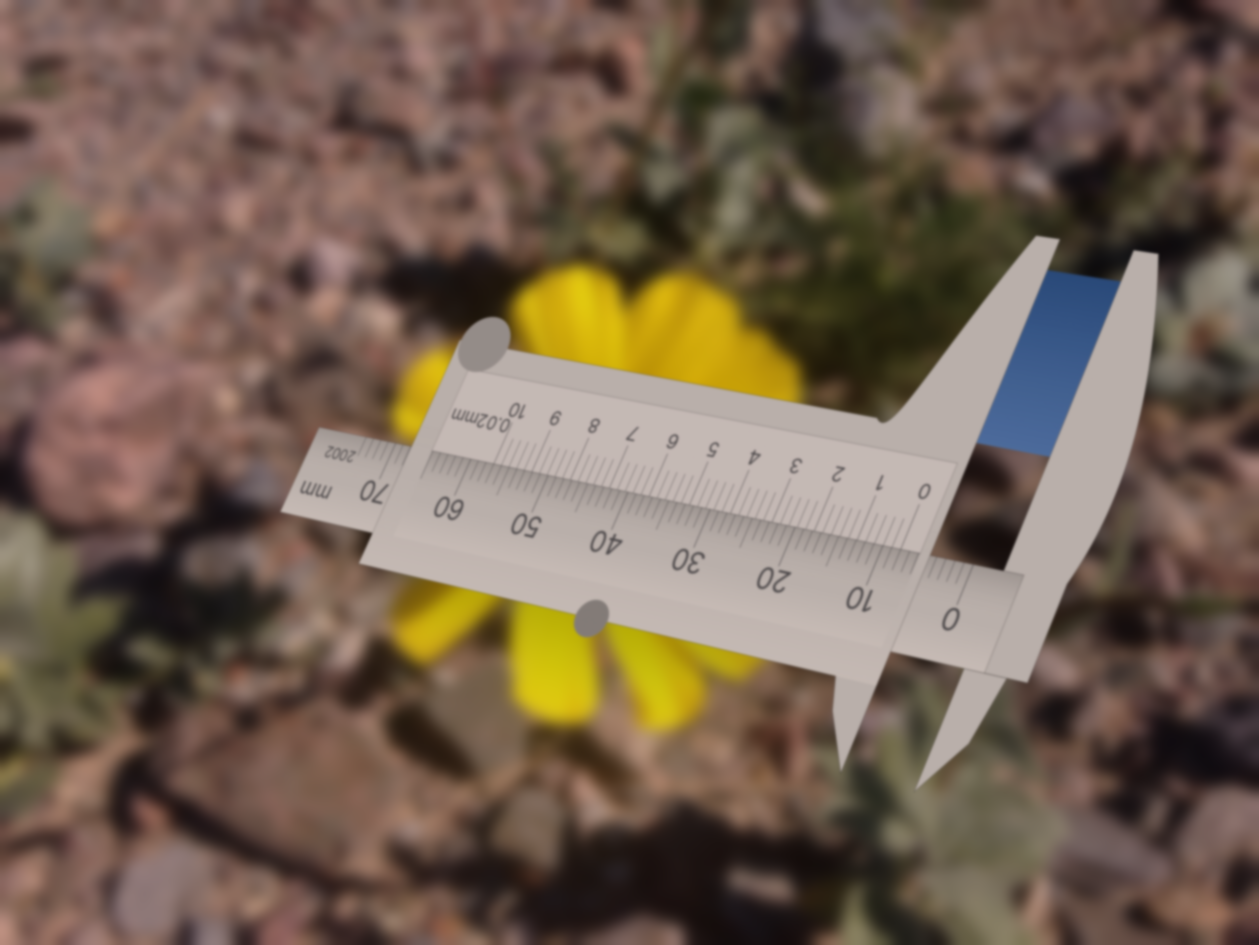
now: 8.0
